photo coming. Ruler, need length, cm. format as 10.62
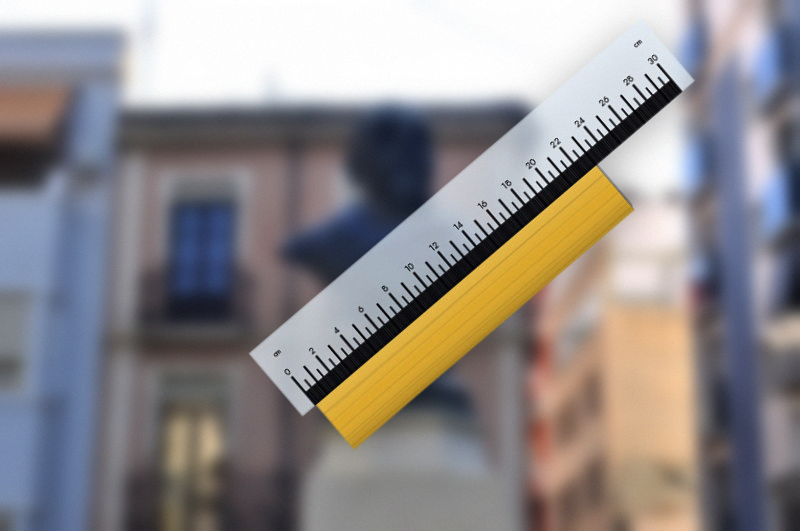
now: 23
